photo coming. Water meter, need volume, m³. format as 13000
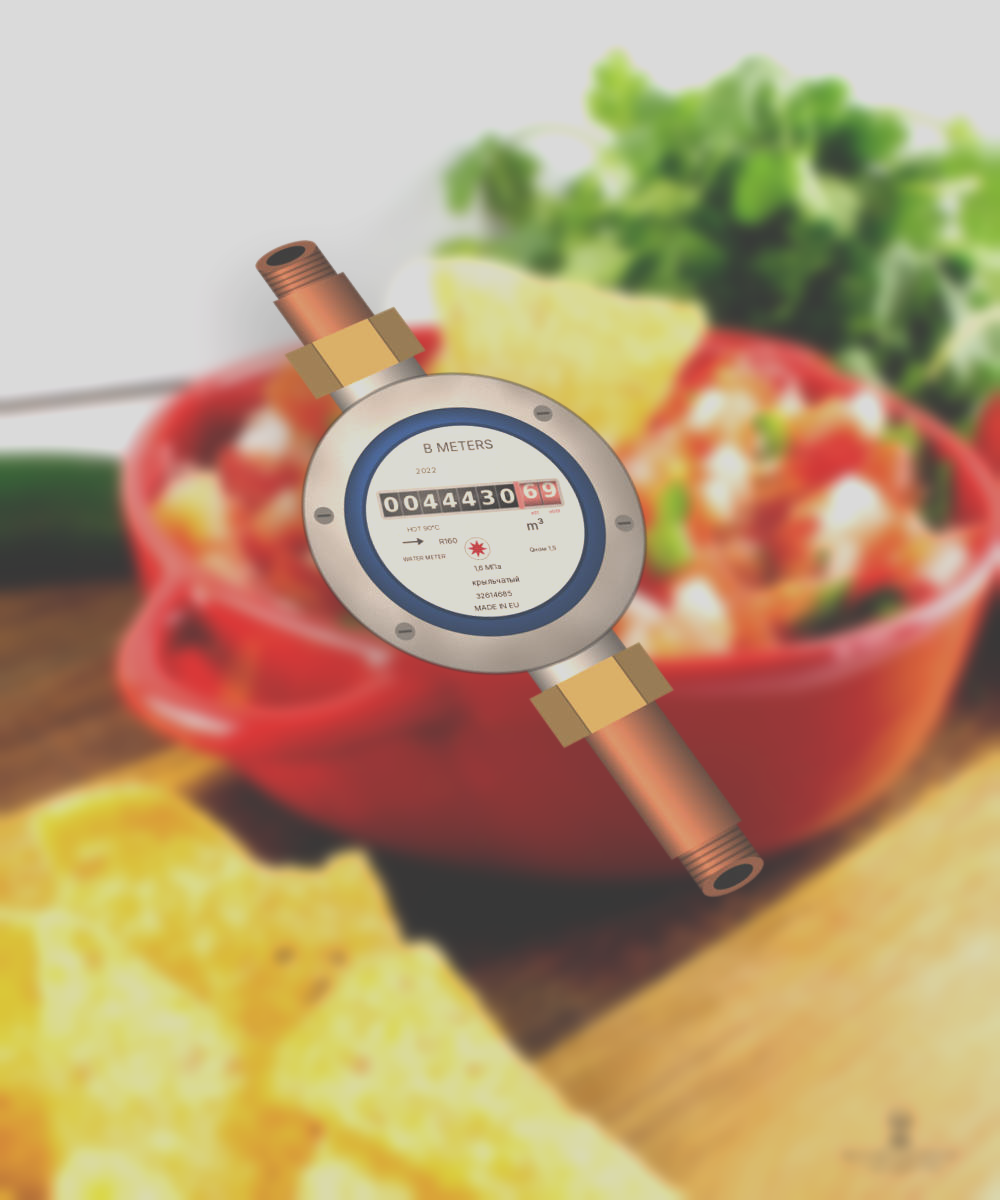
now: 44430.69
